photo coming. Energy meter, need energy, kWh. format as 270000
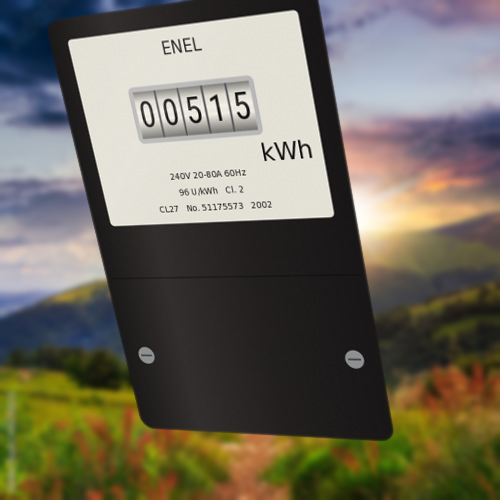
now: 515
